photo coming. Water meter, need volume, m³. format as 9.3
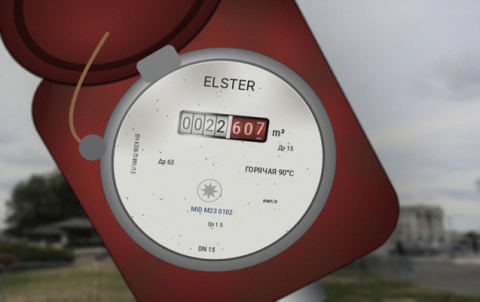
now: 22.607
